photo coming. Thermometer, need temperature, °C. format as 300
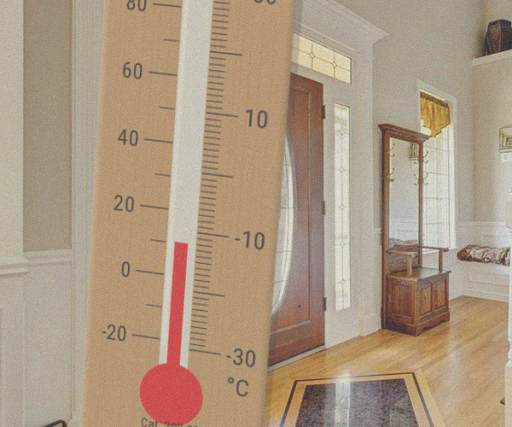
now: -12
